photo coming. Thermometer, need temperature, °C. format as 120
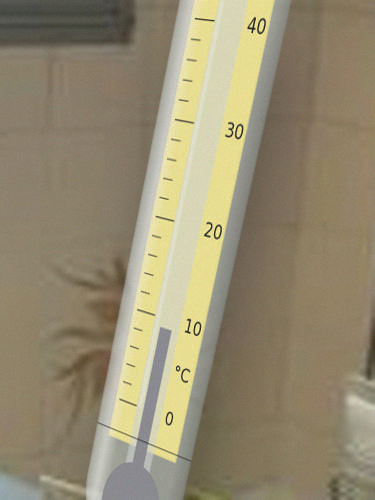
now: 9
